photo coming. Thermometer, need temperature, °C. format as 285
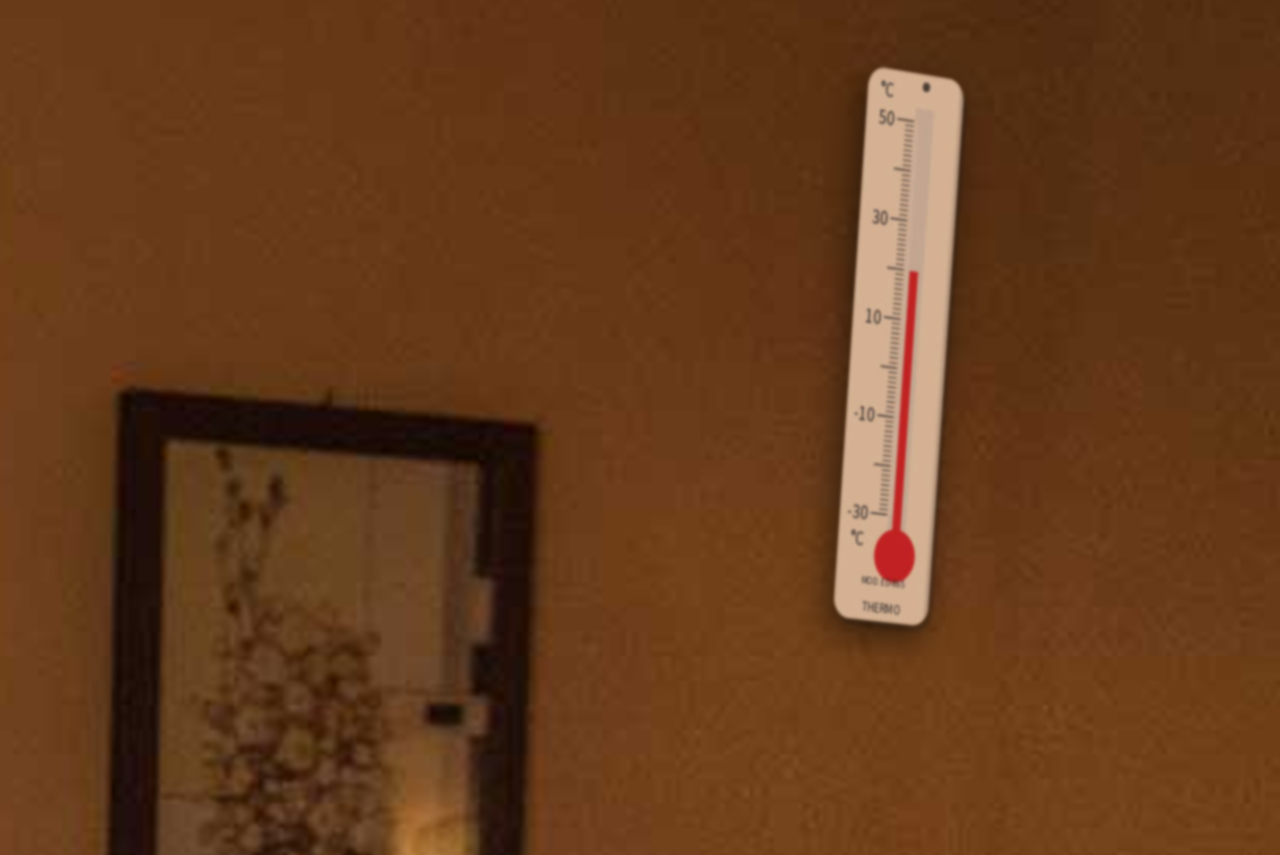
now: 20
